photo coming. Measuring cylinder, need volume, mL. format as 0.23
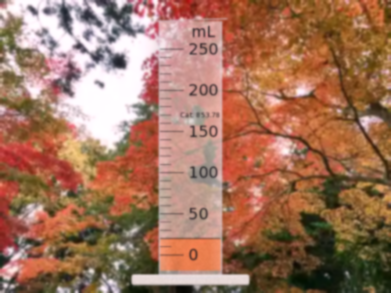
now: 20
